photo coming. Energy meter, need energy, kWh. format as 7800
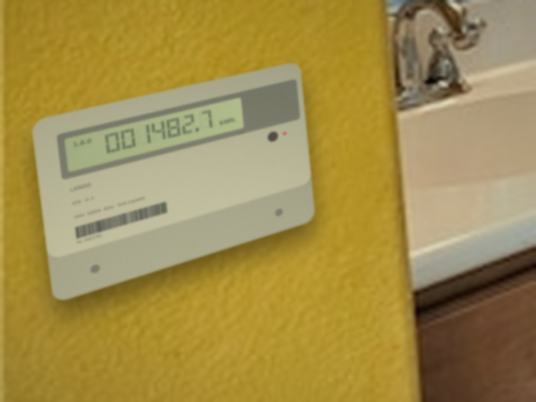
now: 1482.7
